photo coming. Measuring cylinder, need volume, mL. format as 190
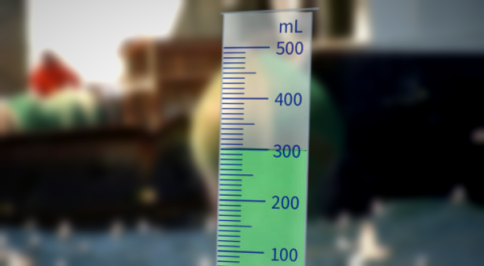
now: 300
